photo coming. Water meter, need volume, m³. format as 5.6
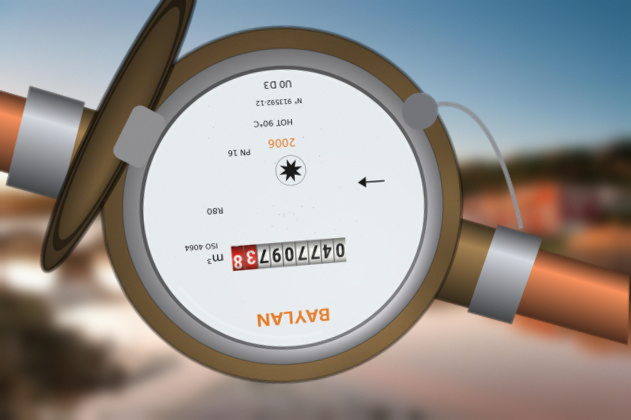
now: 477097.38
